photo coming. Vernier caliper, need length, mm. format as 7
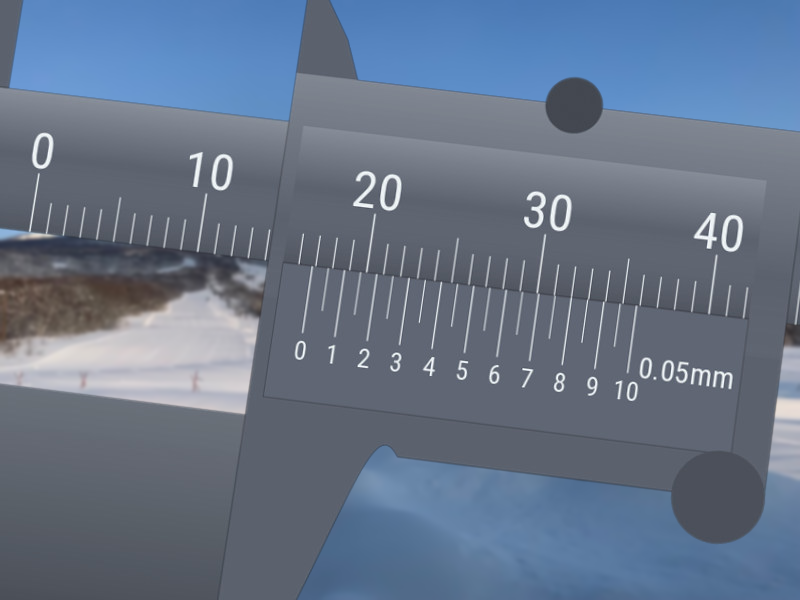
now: 16.8
